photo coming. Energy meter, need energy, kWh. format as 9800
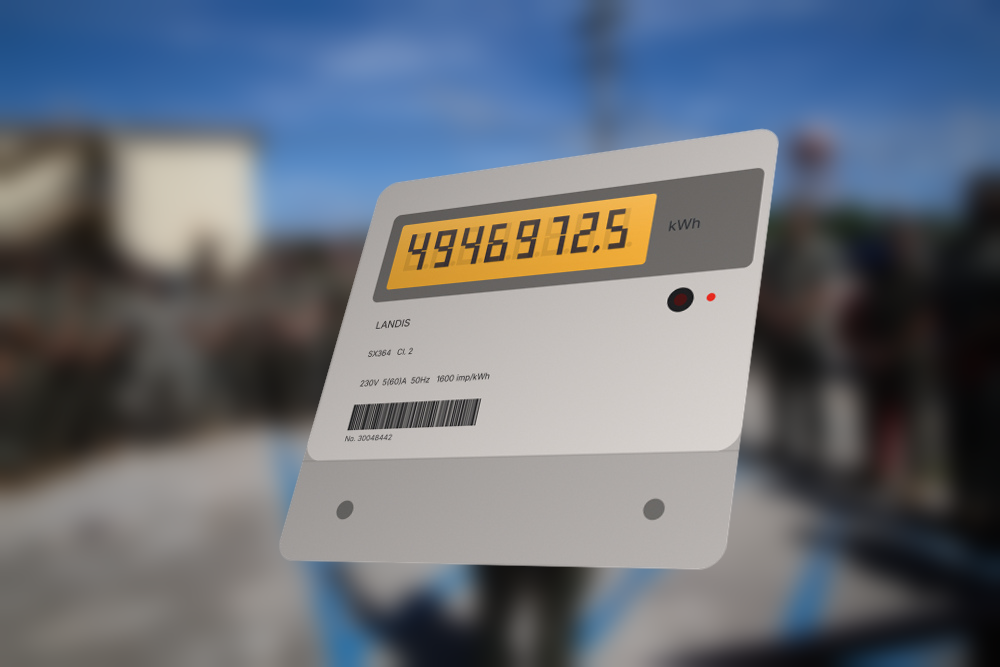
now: 4946972.5
